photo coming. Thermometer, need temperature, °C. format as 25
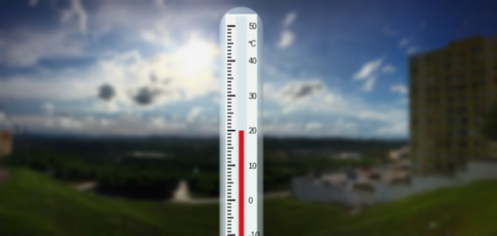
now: 20
